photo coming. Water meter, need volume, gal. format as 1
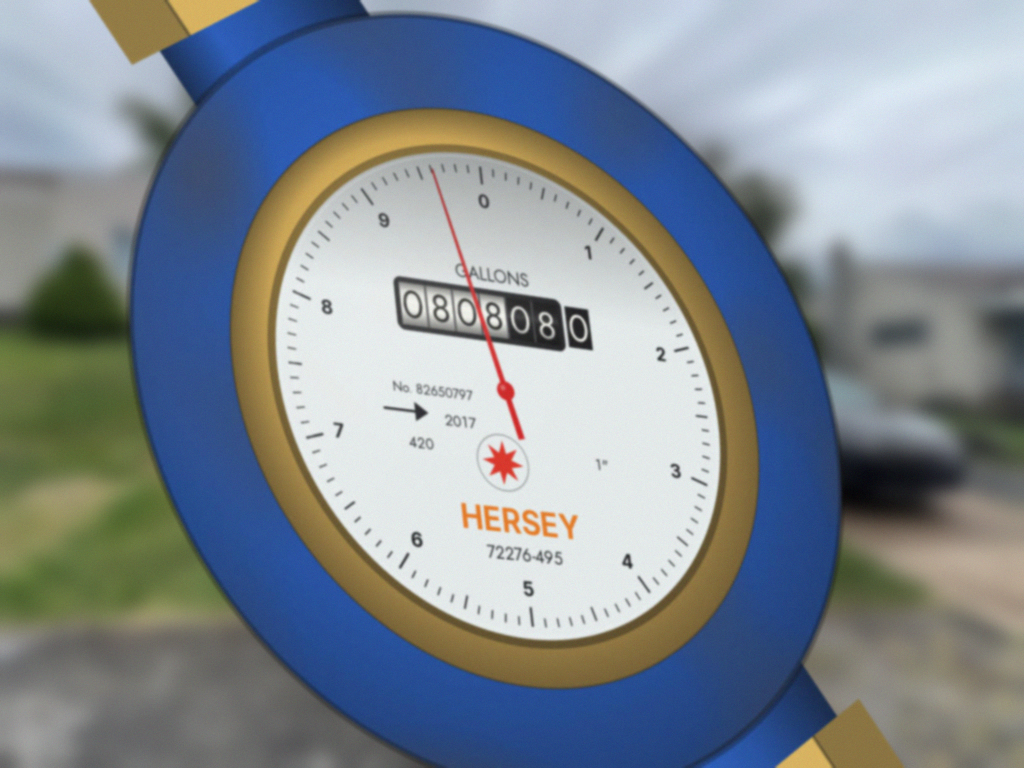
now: 808079.6
